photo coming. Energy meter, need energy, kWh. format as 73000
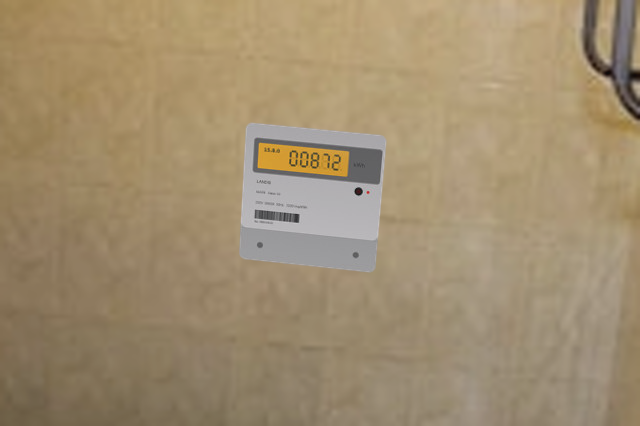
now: 872
